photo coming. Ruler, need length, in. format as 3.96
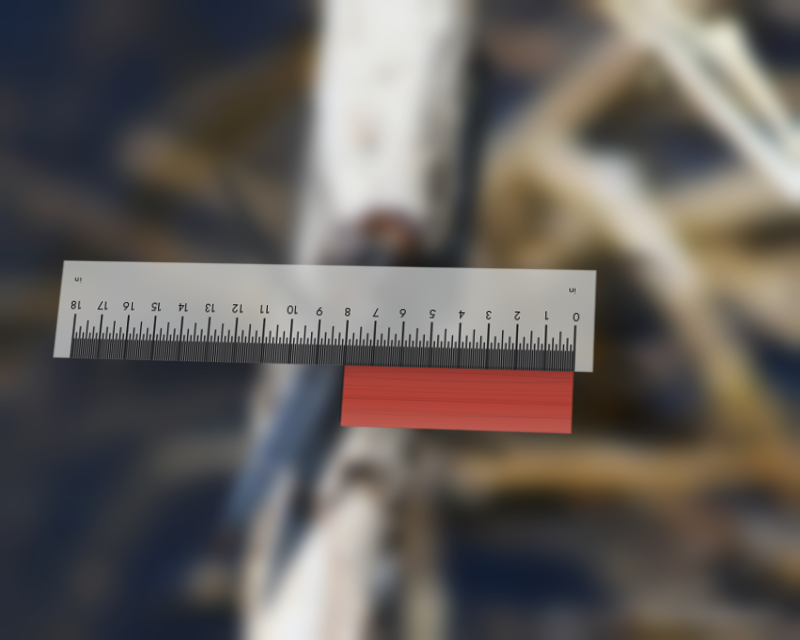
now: 8
